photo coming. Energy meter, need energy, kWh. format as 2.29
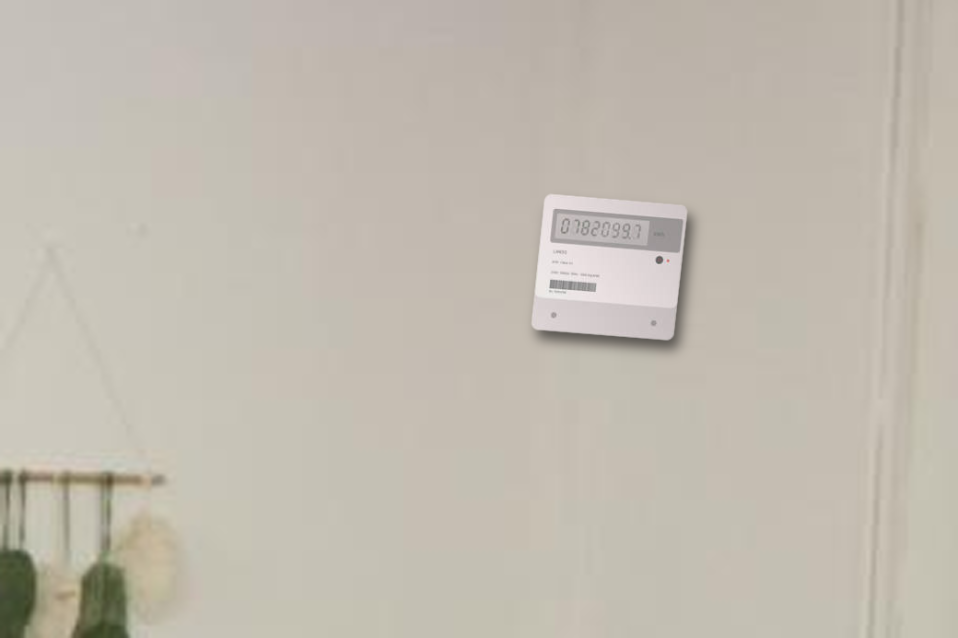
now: 782099.7
